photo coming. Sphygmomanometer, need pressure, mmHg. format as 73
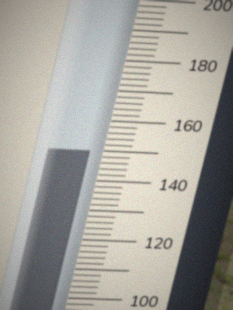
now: 150
